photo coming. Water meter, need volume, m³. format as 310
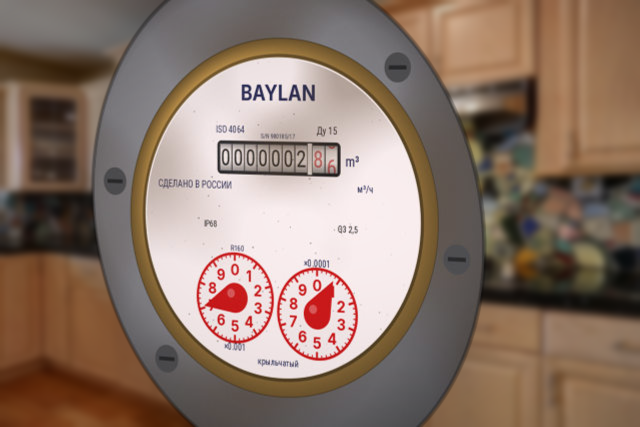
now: 2.8570
